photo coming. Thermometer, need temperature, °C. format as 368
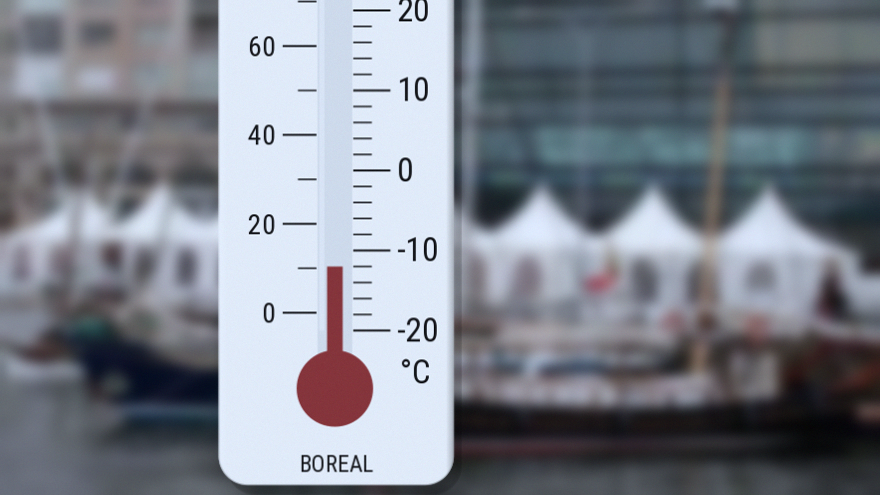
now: -12
